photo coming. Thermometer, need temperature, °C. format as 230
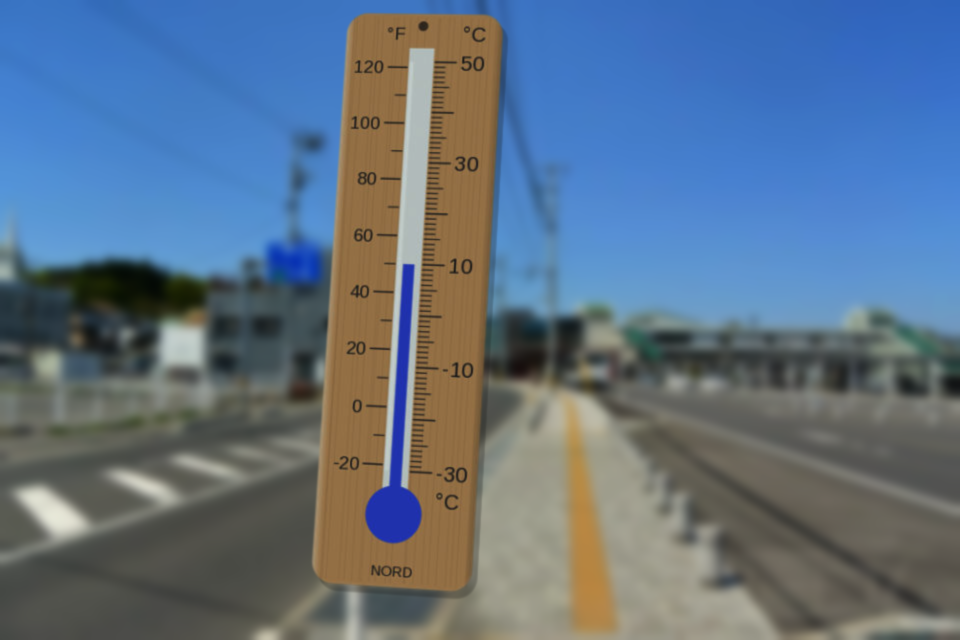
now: 10
